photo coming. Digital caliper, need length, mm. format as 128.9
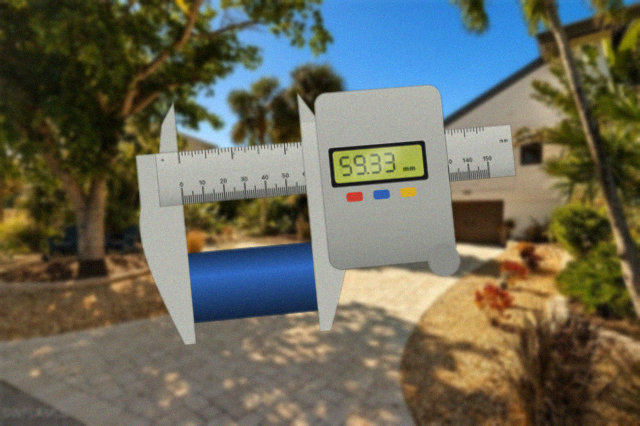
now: 59.33
